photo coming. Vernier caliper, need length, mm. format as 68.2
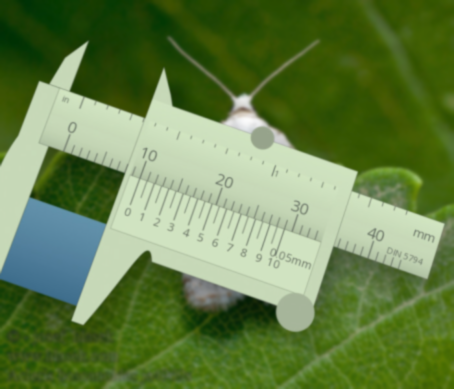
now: 10.0
